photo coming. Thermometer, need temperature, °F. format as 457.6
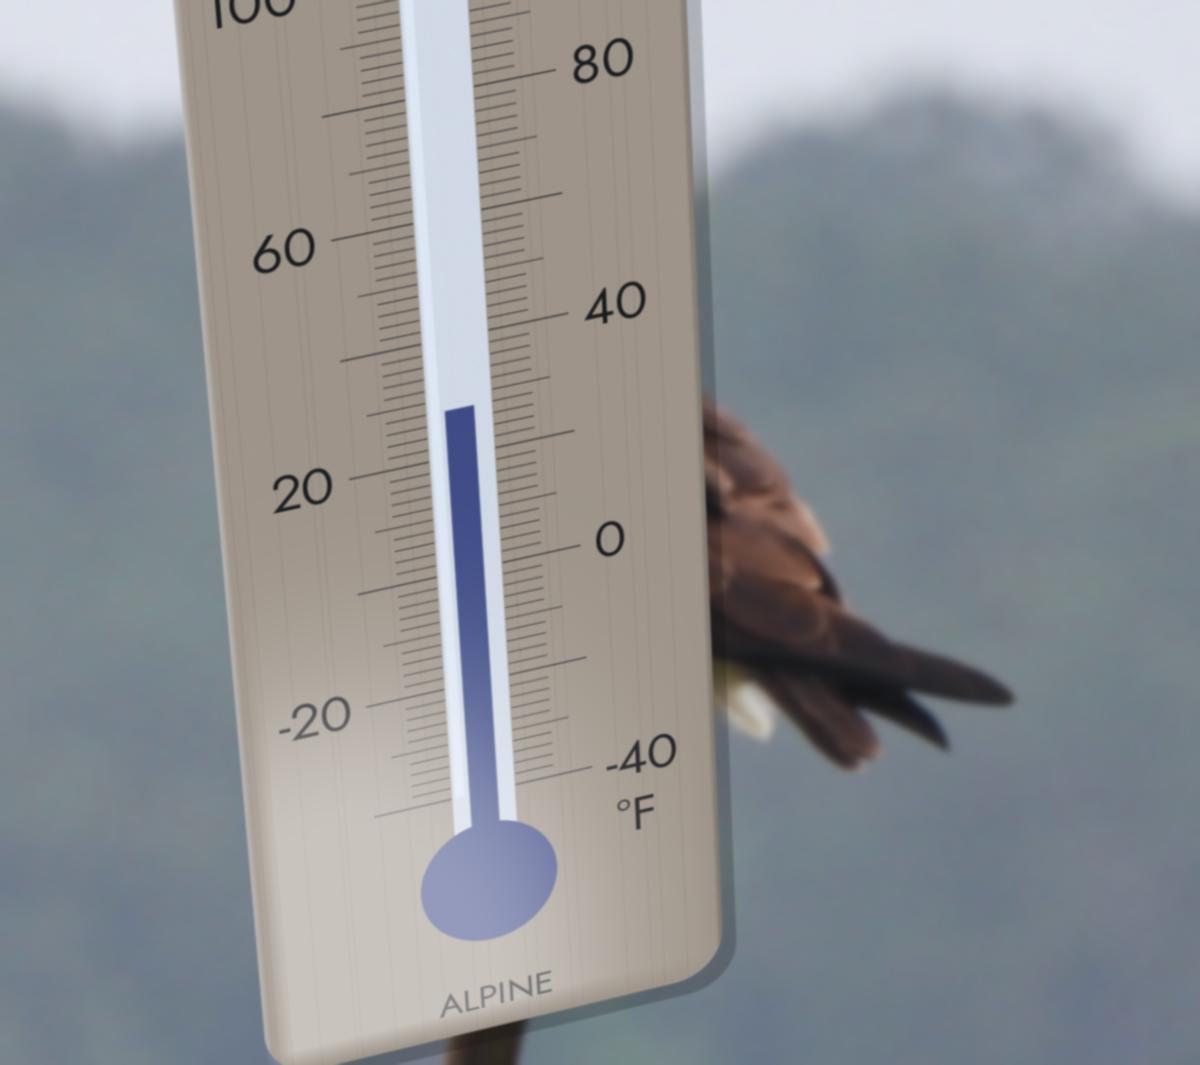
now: 28
